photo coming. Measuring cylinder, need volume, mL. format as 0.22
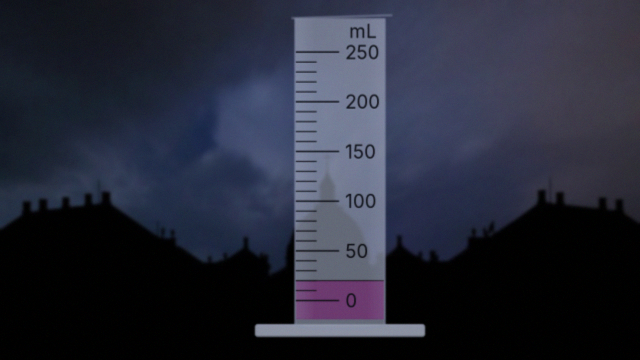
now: 20
